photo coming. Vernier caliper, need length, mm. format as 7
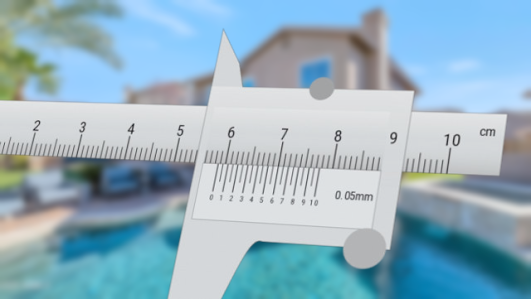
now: 58.6
